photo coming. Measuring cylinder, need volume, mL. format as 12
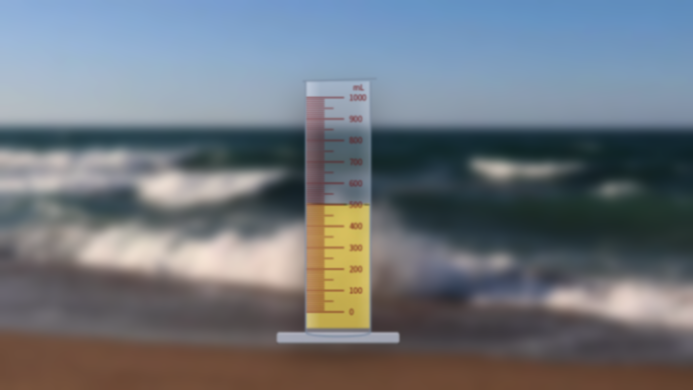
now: 500
